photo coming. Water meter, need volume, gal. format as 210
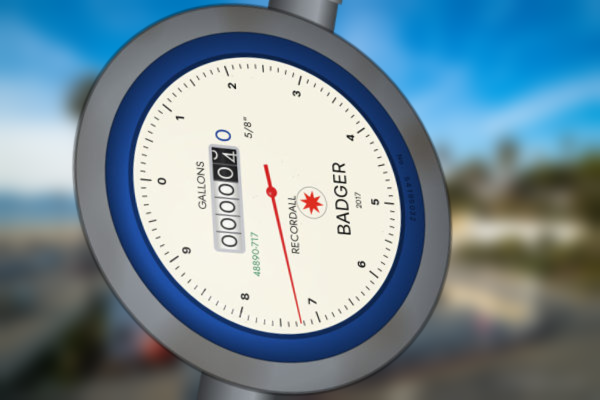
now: 37.2
